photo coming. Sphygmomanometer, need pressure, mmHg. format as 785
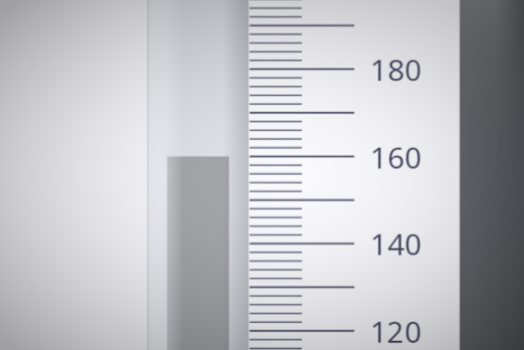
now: 160
